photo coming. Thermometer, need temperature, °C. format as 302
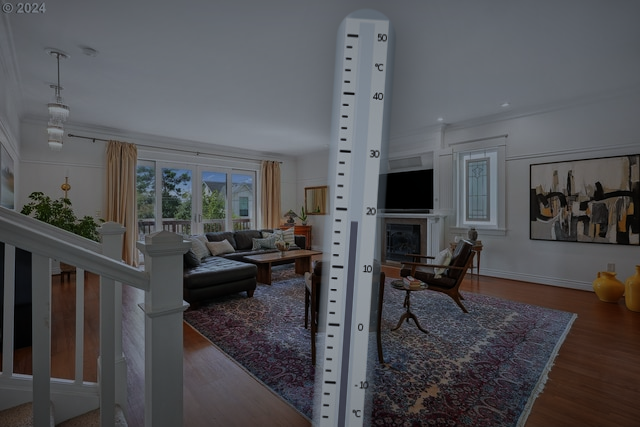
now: 18
